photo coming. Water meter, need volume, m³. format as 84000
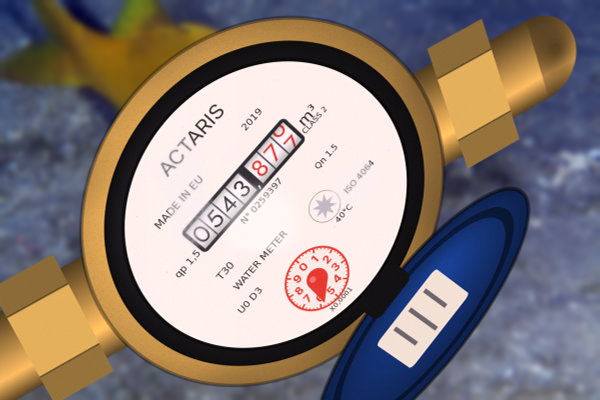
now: 543.8765
